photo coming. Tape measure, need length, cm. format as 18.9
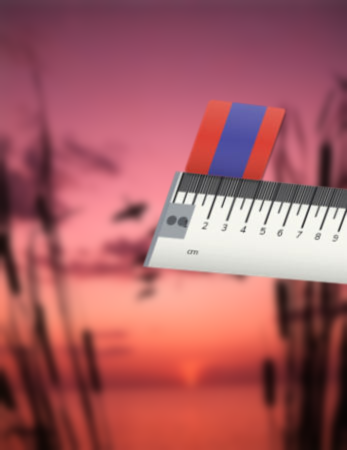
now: 4
